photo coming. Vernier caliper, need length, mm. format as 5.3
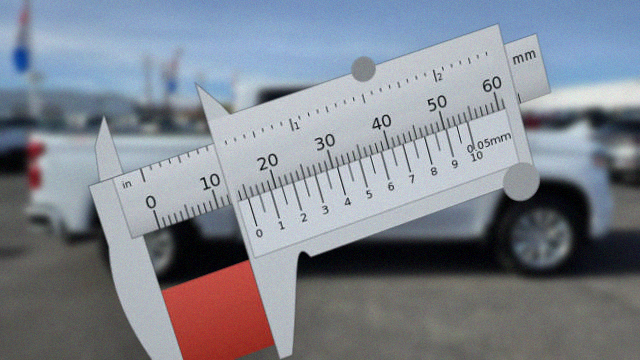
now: 15.2
